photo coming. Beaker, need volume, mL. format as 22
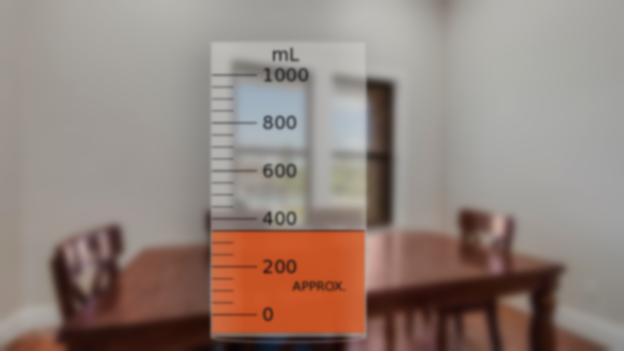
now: 350
